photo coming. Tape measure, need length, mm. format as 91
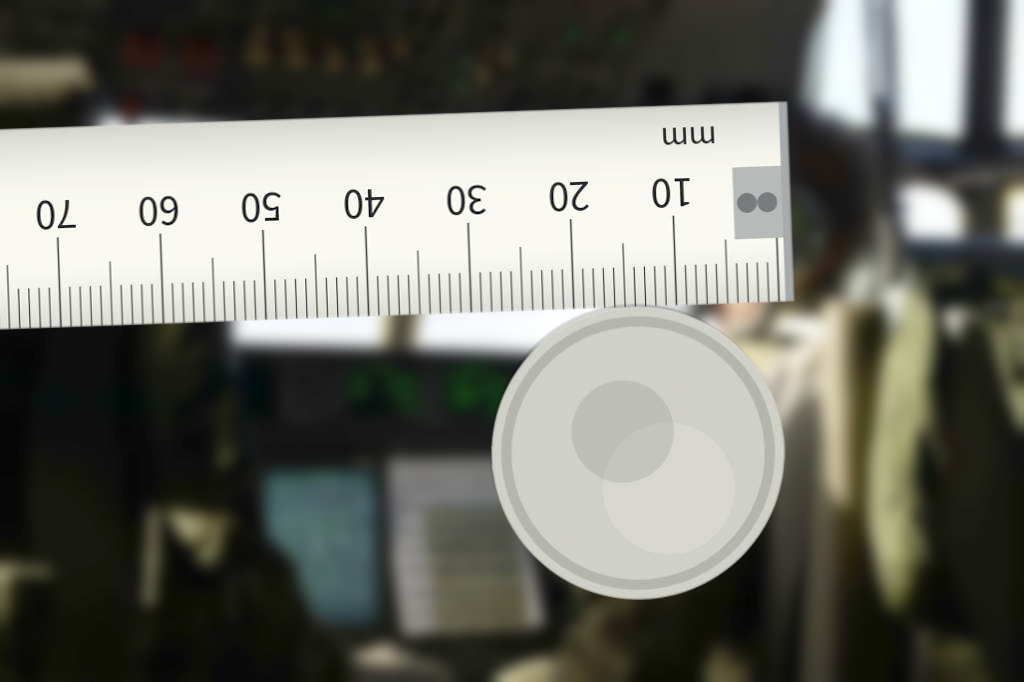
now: 28.5
